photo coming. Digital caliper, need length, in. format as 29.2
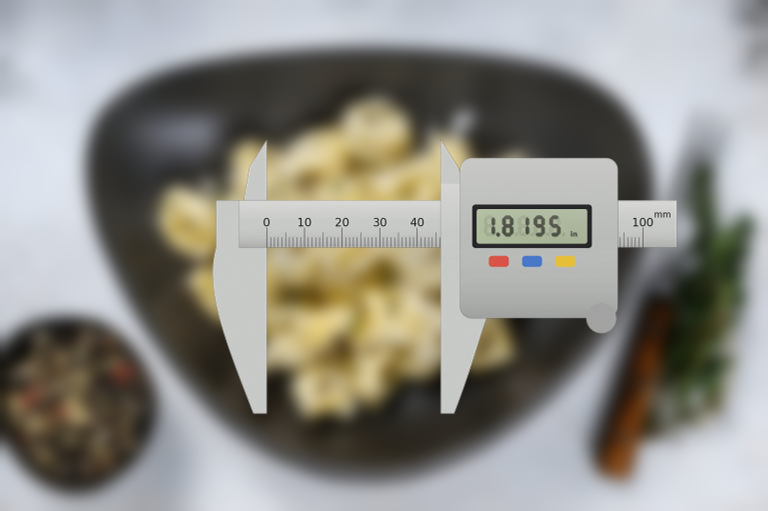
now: 1.8195
